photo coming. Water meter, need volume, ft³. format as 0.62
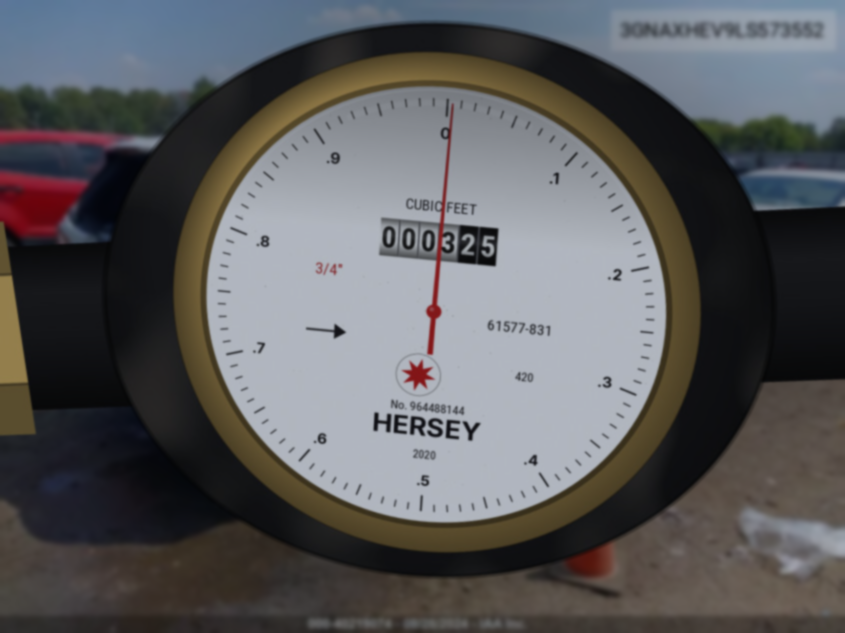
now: 325.00
